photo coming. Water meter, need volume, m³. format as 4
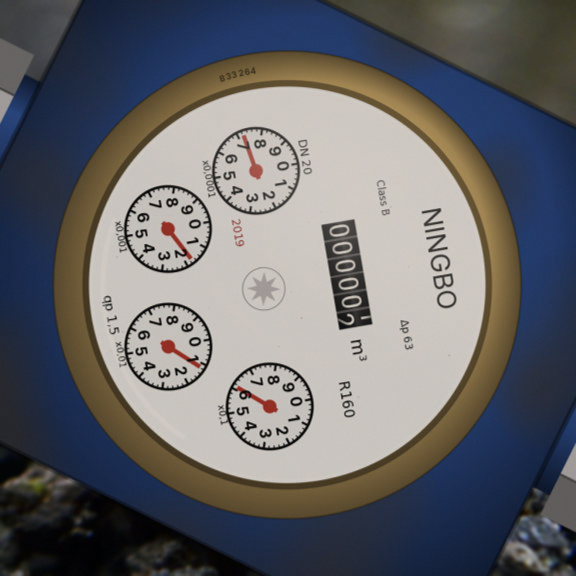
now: 1.6117
